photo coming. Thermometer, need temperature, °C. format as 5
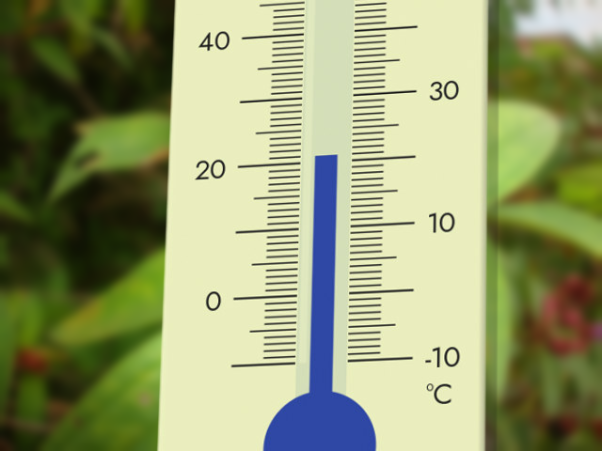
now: 21
